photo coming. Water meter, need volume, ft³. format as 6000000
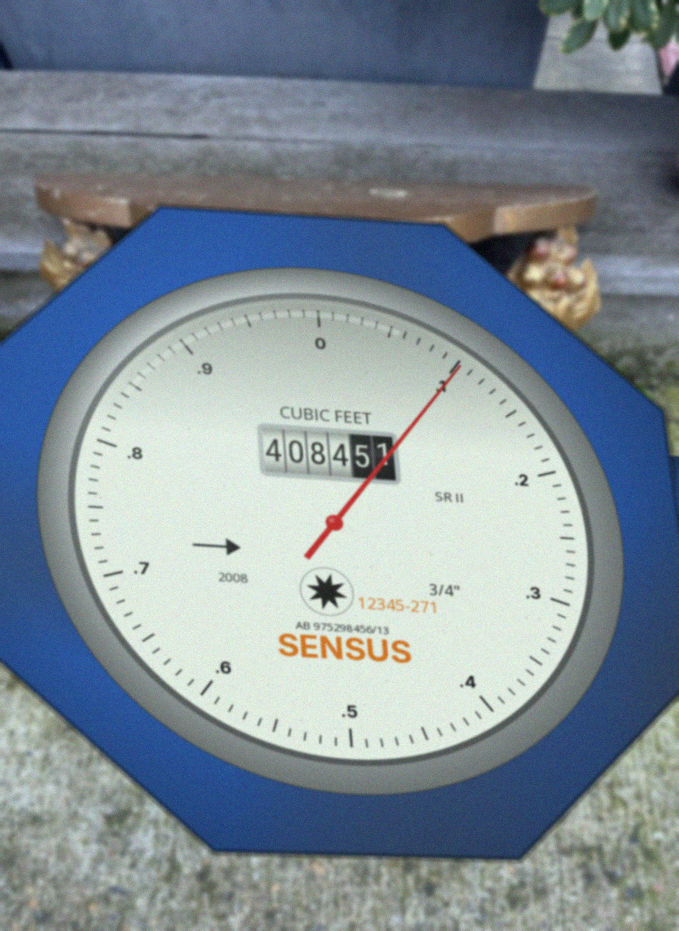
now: 408451.10
